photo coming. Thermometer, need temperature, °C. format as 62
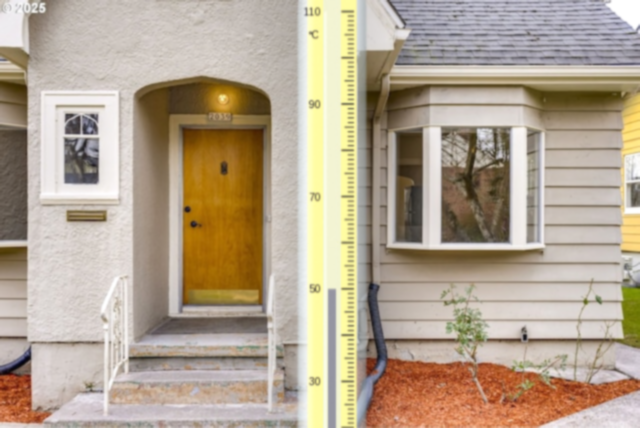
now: 50
